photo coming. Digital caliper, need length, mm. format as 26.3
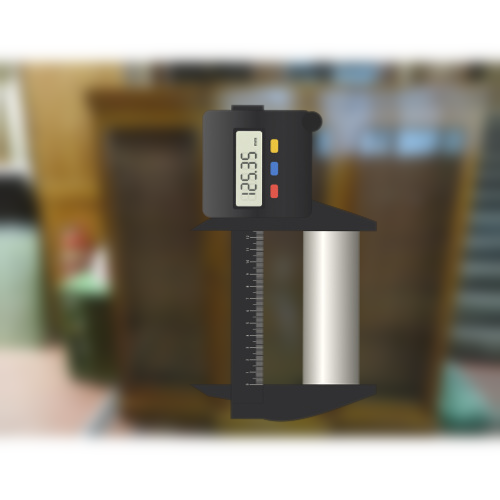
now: 125.35
